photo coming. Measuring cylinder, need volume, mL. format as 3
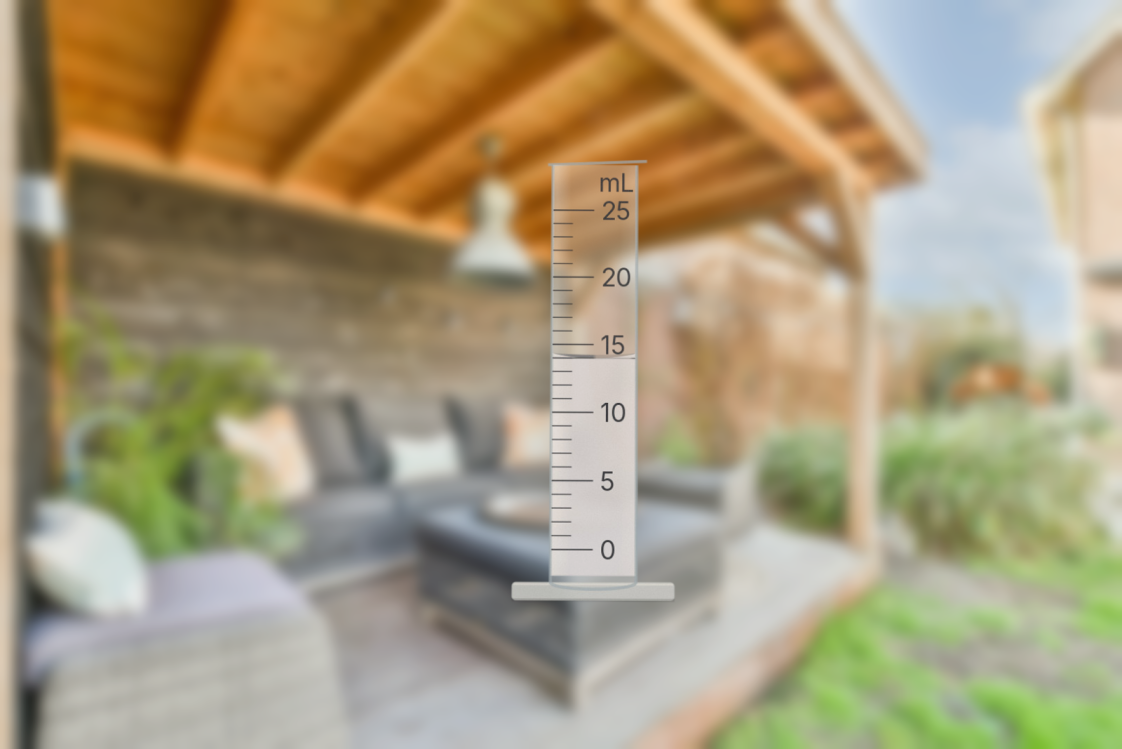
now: 14
